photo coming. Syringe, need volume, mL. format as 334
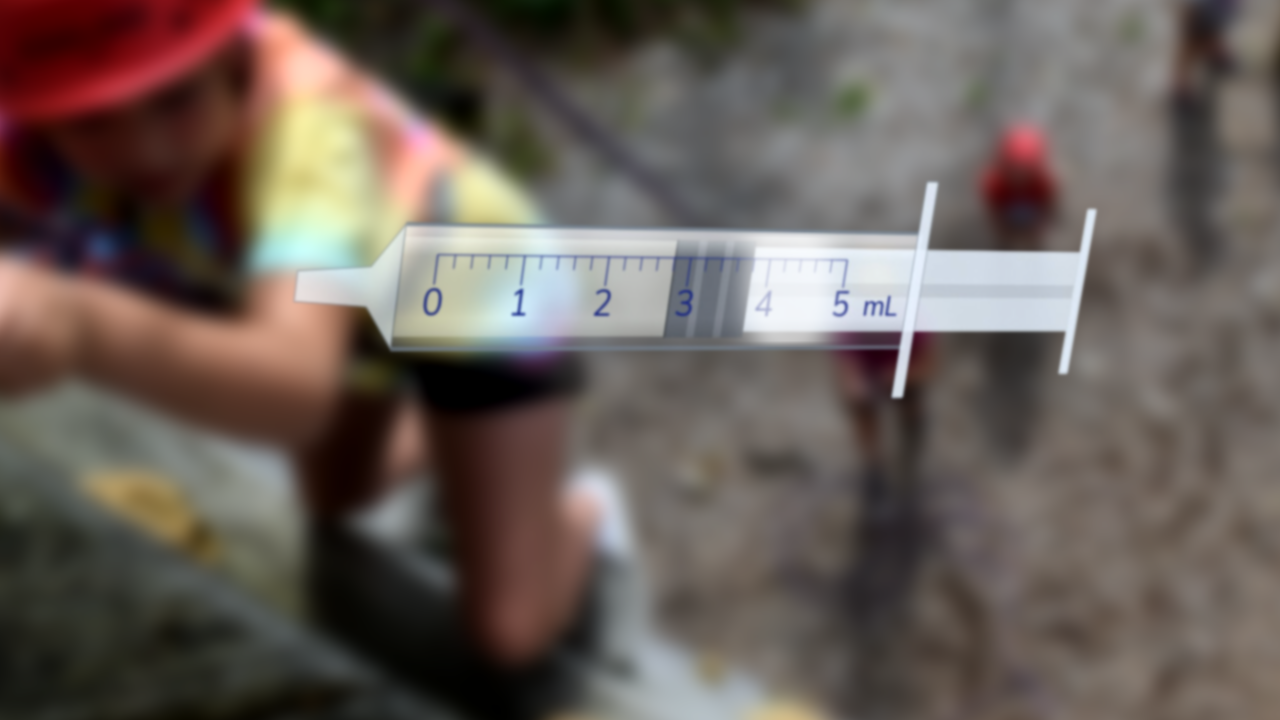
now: 2.8
